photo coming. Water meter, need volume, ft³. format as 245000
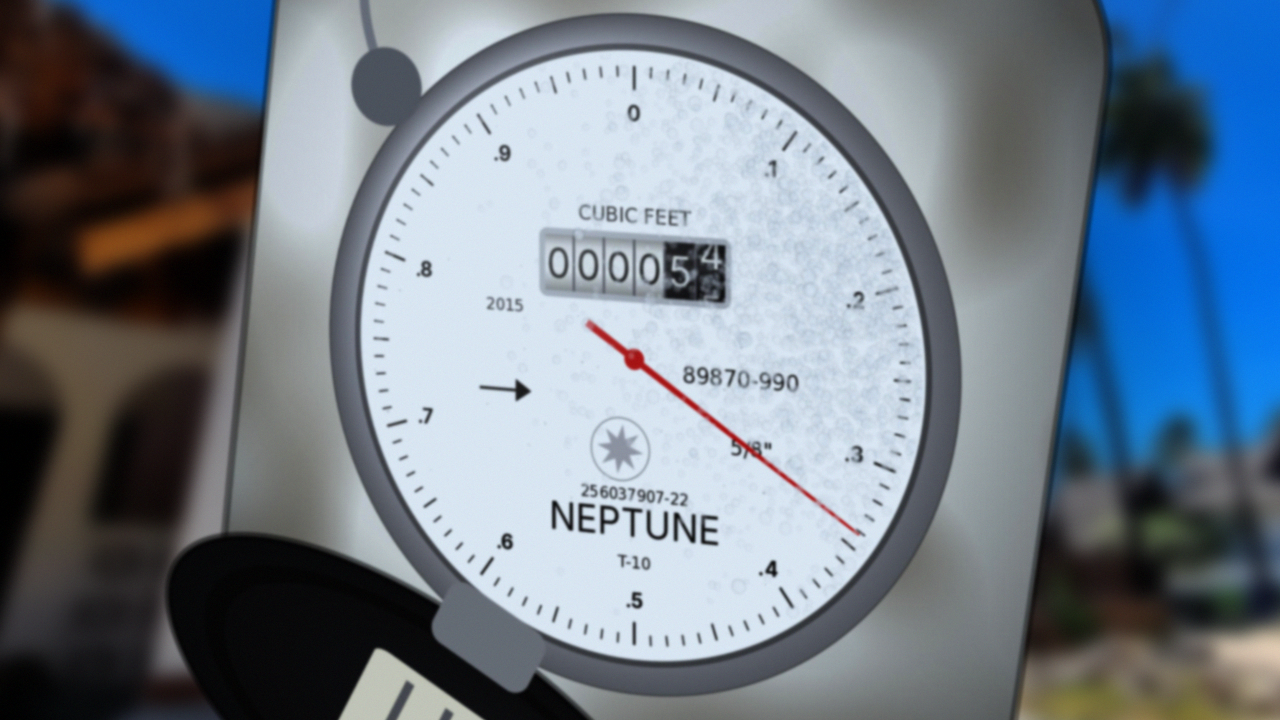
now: 54.34
